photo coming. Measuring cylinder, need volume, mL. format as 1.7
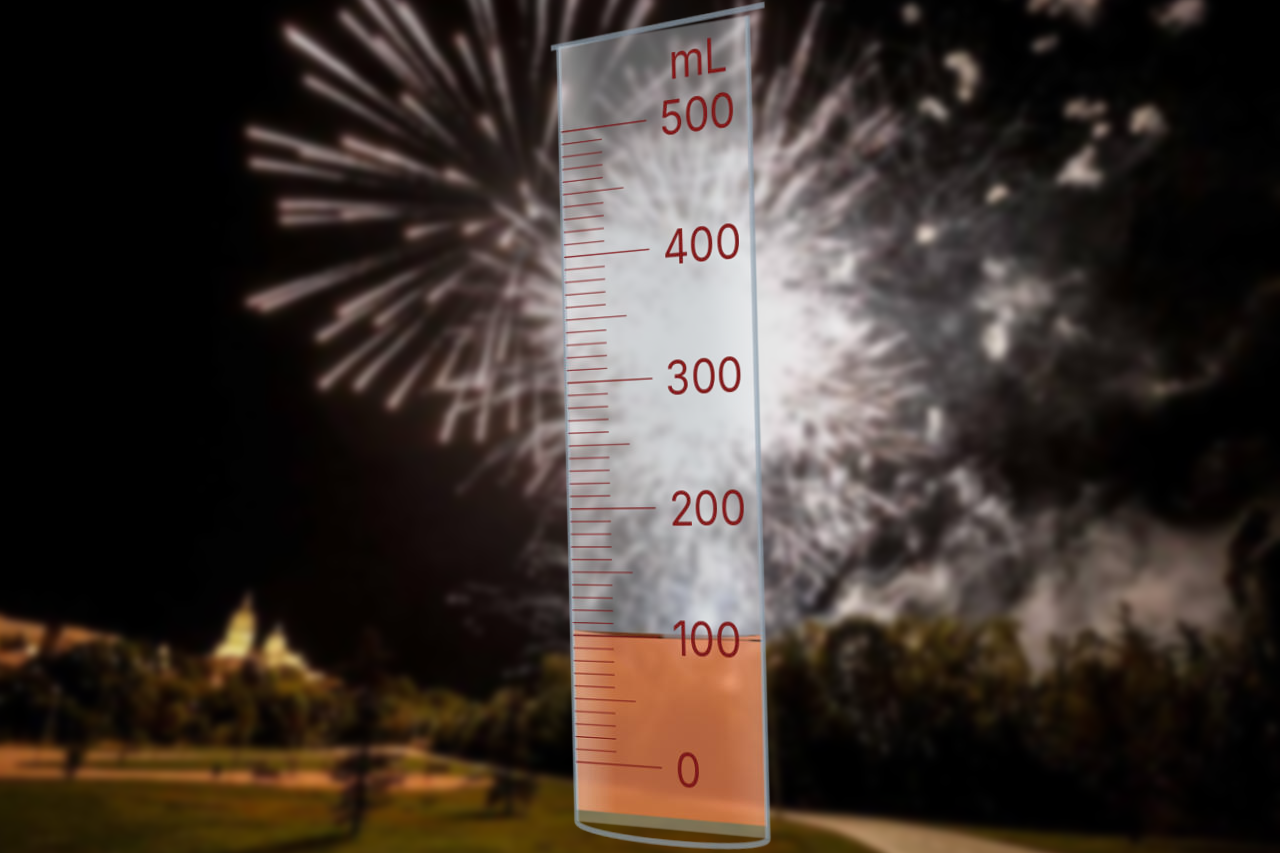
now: 100
